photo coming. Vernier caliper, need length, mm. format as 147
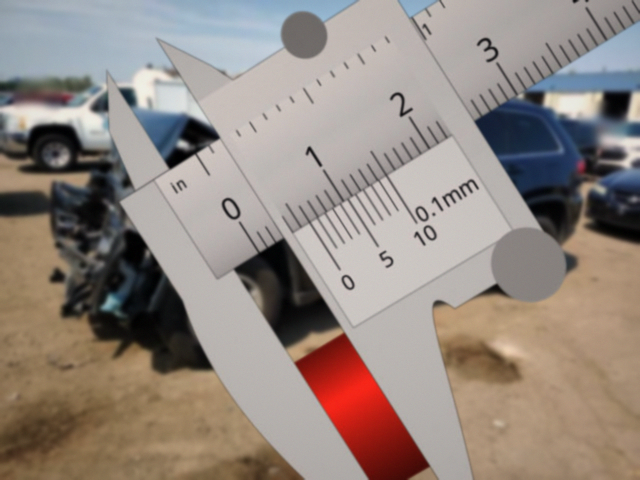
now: 6.0
